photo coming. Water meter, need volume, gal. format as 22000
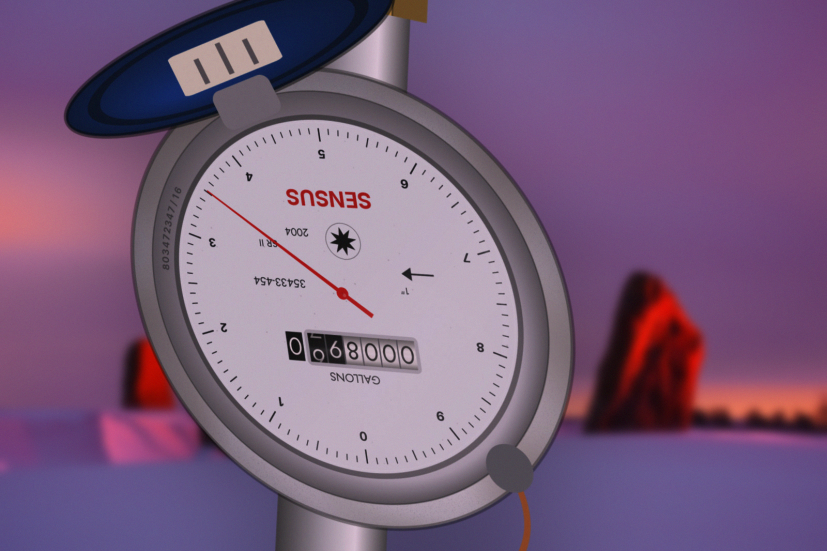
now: 8963.5
